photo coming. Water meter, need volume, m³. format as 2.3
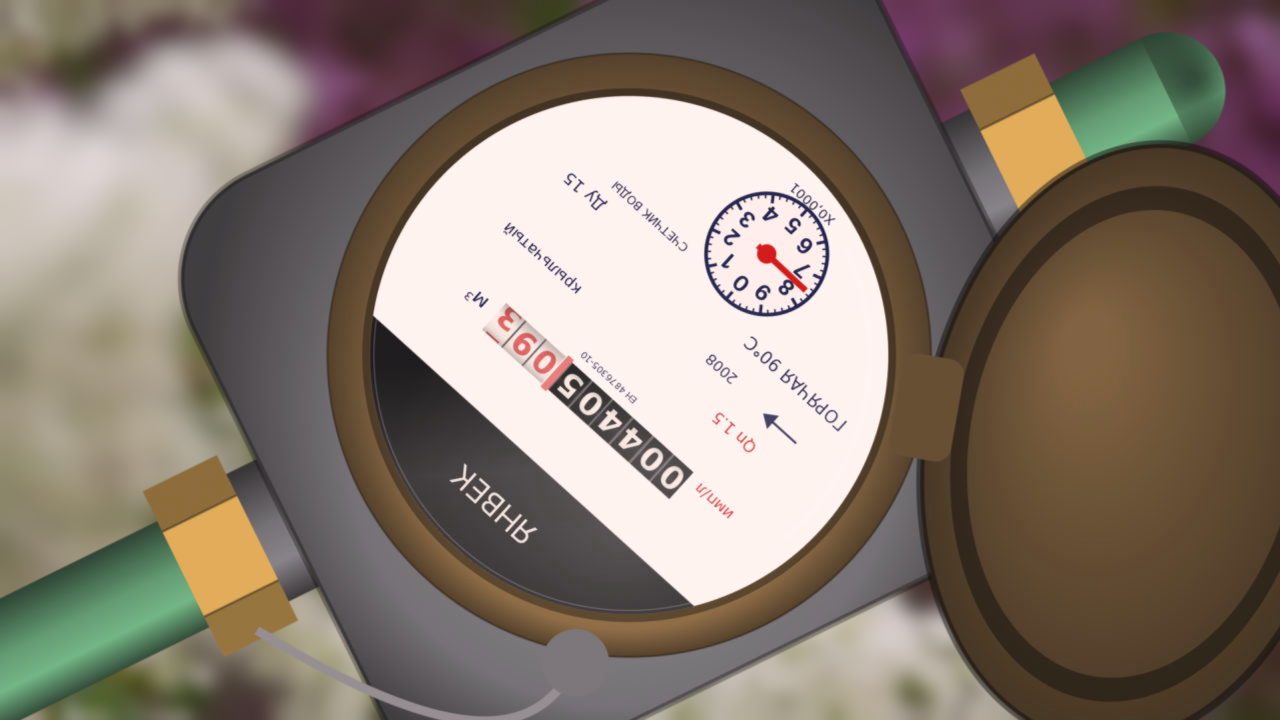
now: 4405.0927
